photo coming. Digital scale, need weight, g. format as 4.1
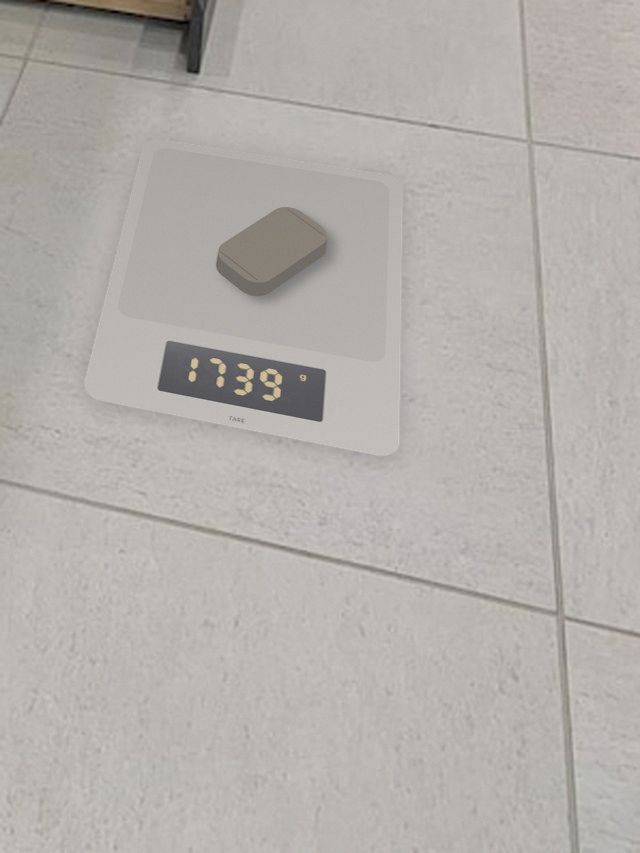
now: 1739
